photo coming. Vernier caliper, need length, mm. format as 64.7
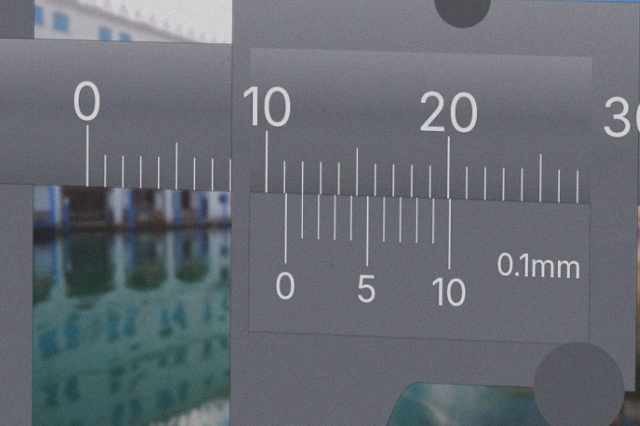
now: 11.1
